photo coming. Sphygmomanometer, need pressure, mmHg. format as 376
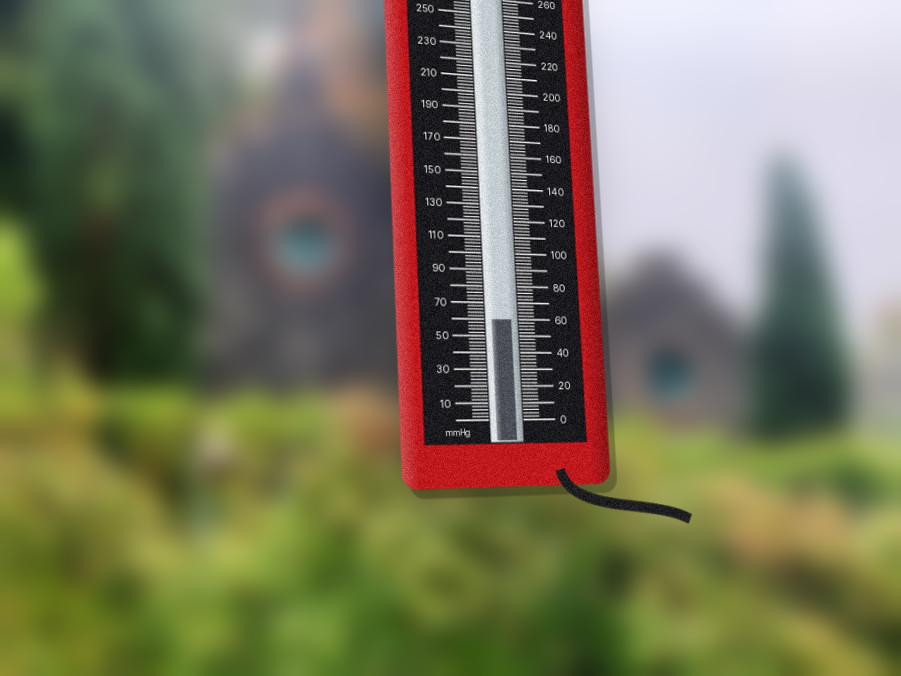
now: 60
